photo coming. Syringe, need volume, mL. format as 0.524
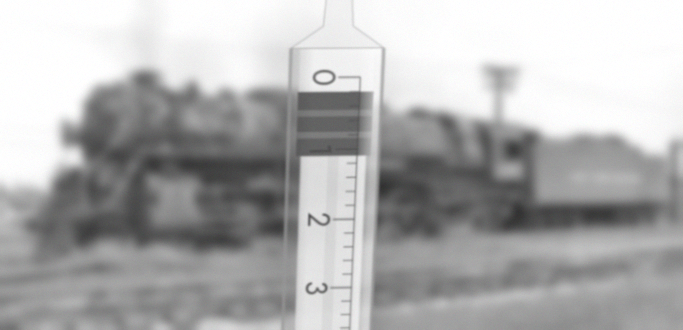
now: 0.2
